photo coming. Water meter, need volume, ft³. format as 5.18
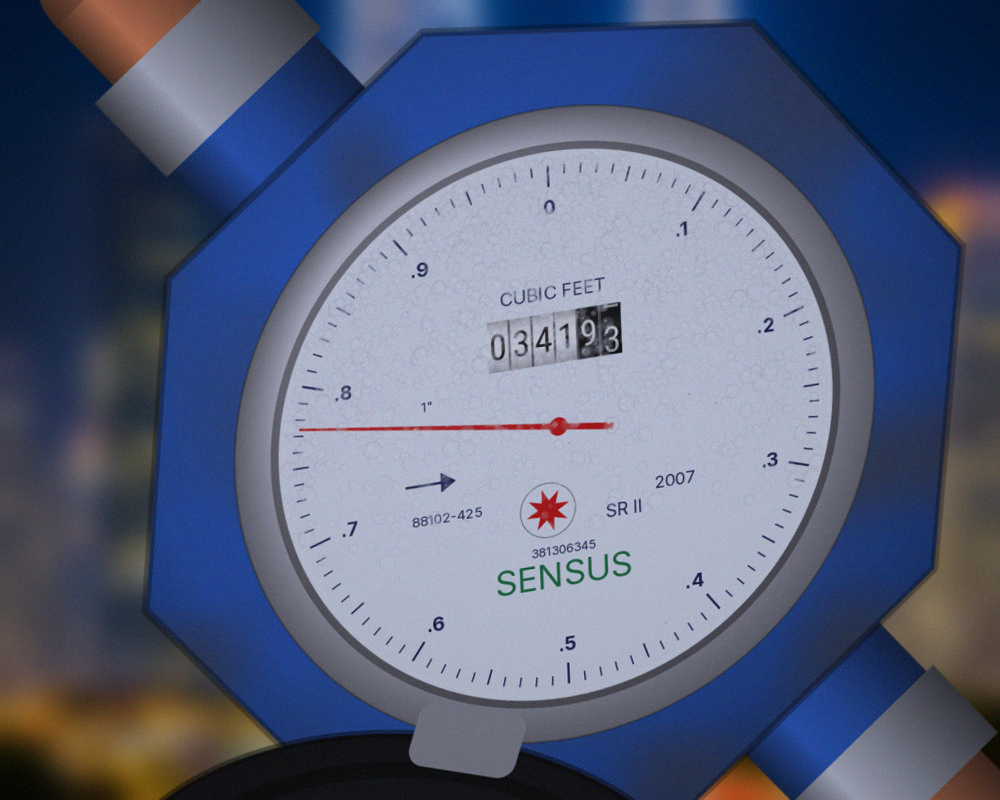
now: 34192.77
